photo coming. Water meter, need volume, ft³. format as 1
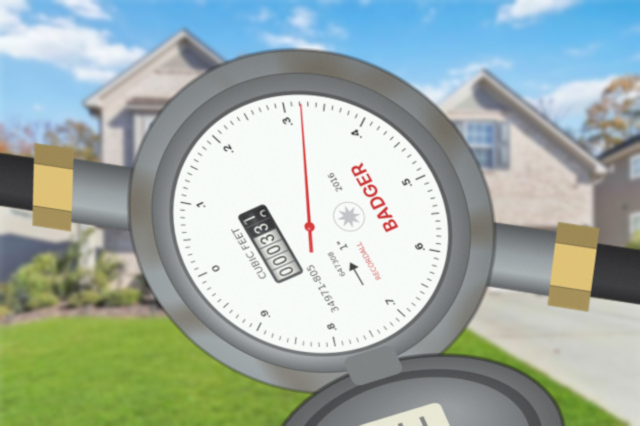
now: 331.32
